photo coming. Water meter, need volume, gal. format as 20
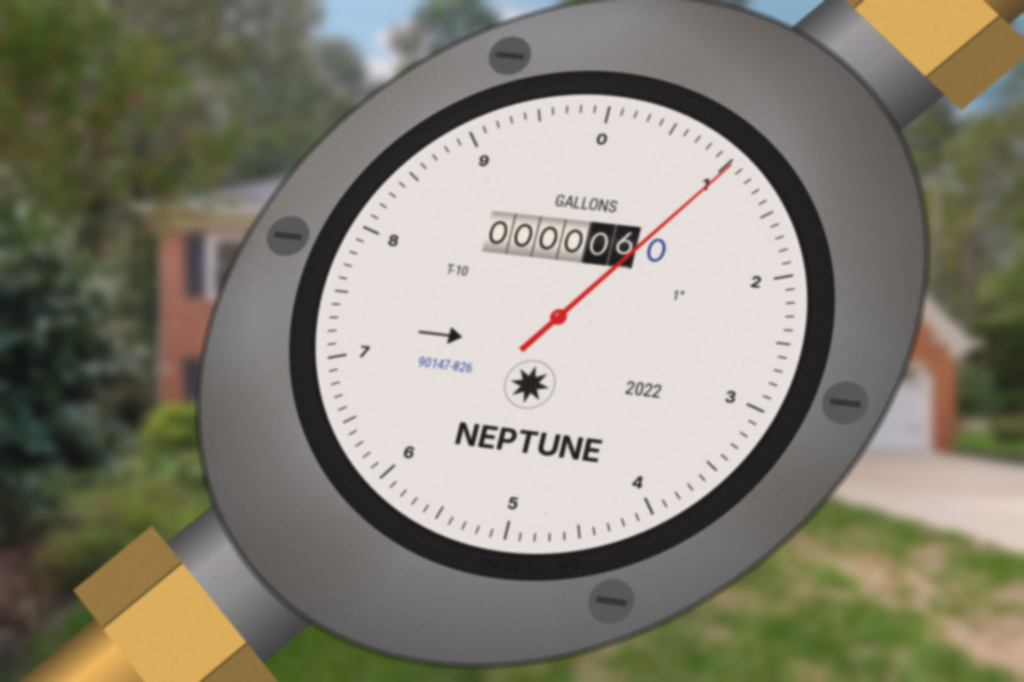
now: 61.0
